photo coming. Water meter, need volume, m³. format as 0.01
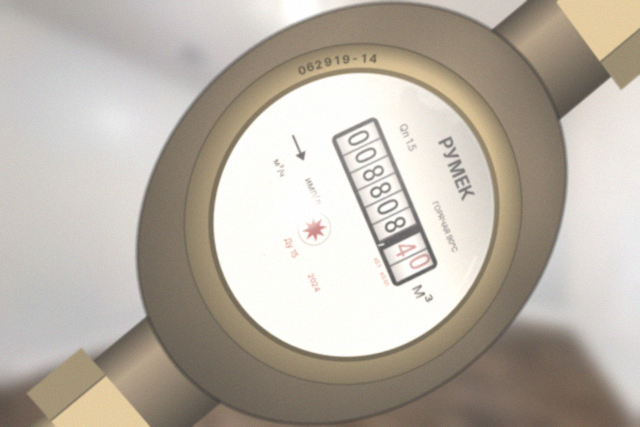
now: 8808.40
